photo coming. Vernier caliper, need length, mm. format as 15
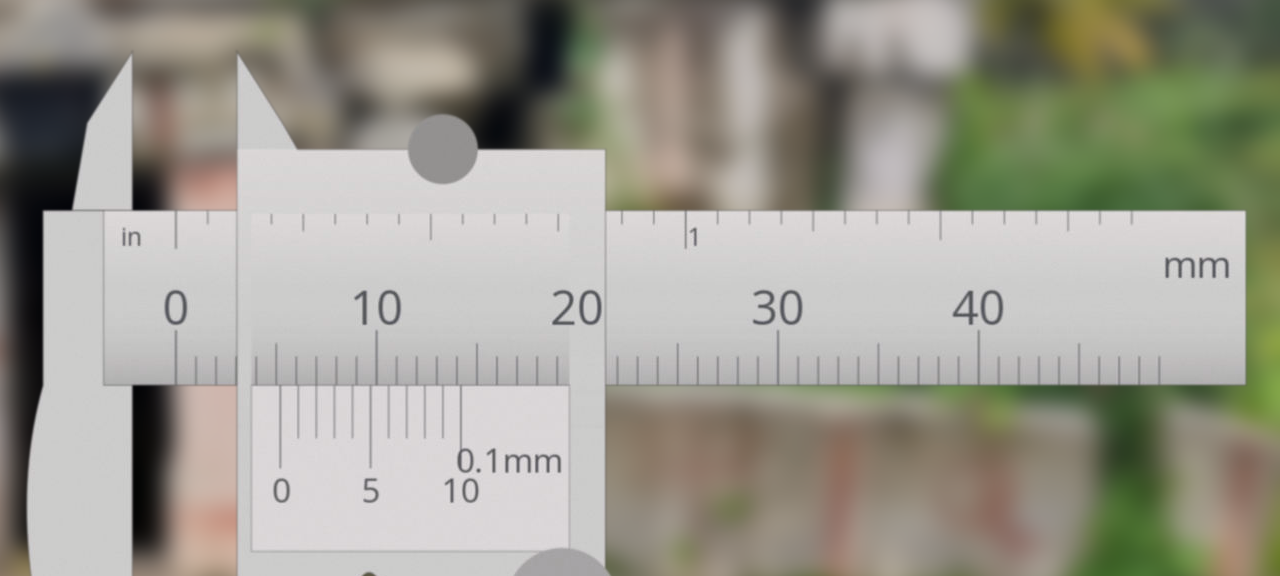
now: 5.2
